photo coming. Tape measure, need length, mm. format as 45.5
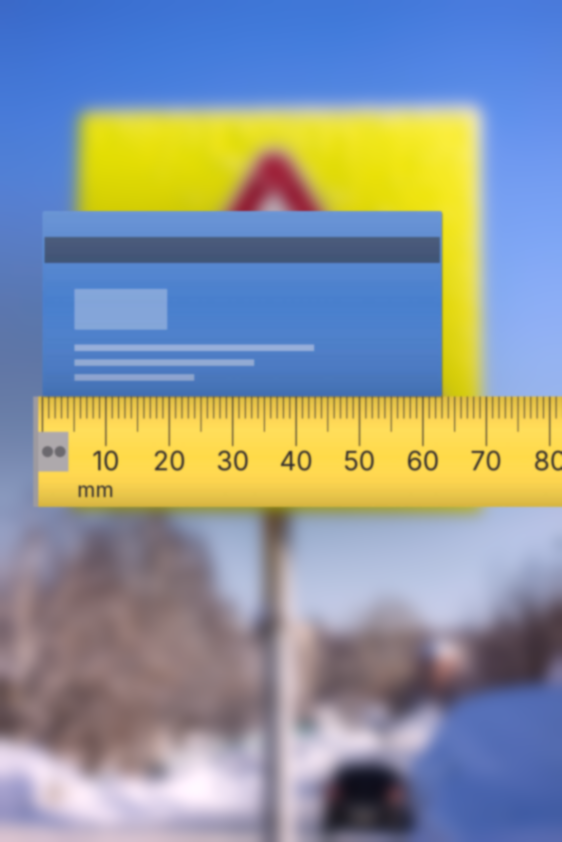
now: 63
